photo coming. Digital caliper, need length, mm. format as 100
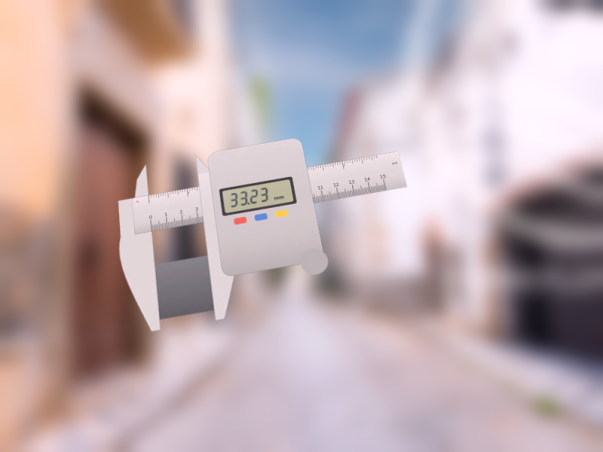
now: 33.23
